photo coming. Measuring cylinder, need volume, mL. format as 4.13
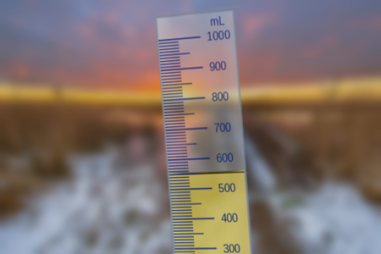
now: 550
